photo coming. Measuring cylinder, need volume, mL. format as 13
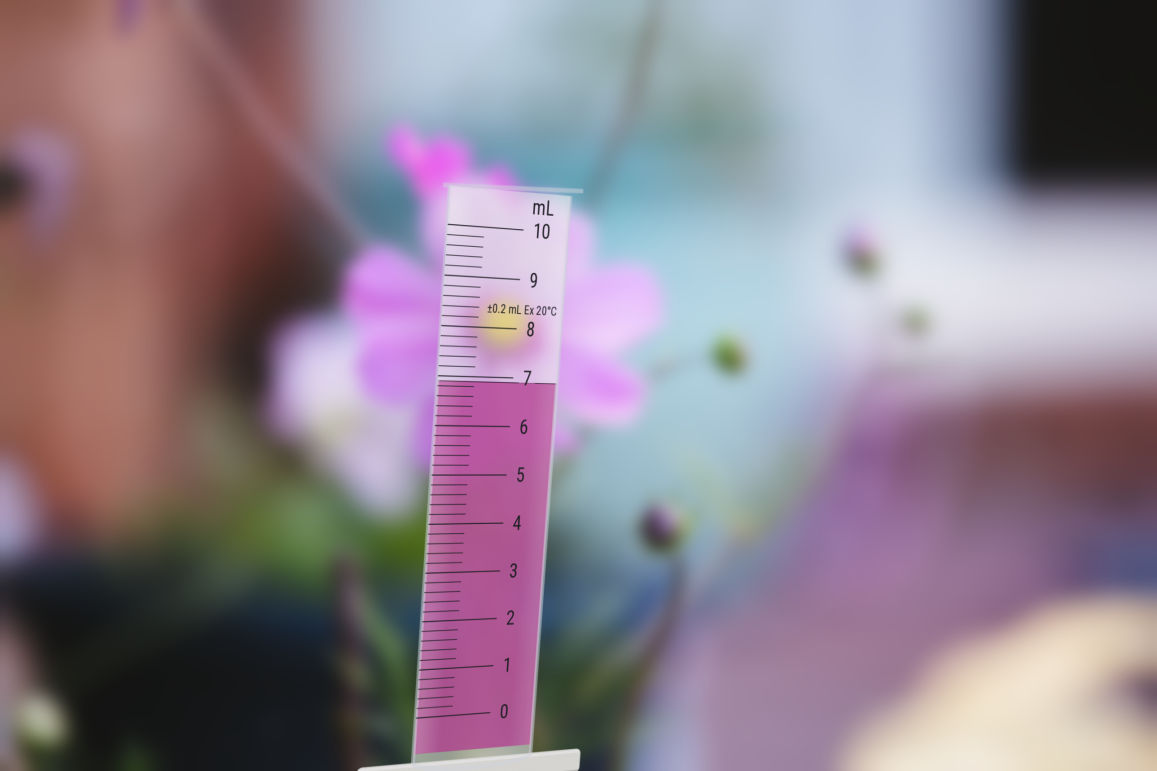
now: 6.9
